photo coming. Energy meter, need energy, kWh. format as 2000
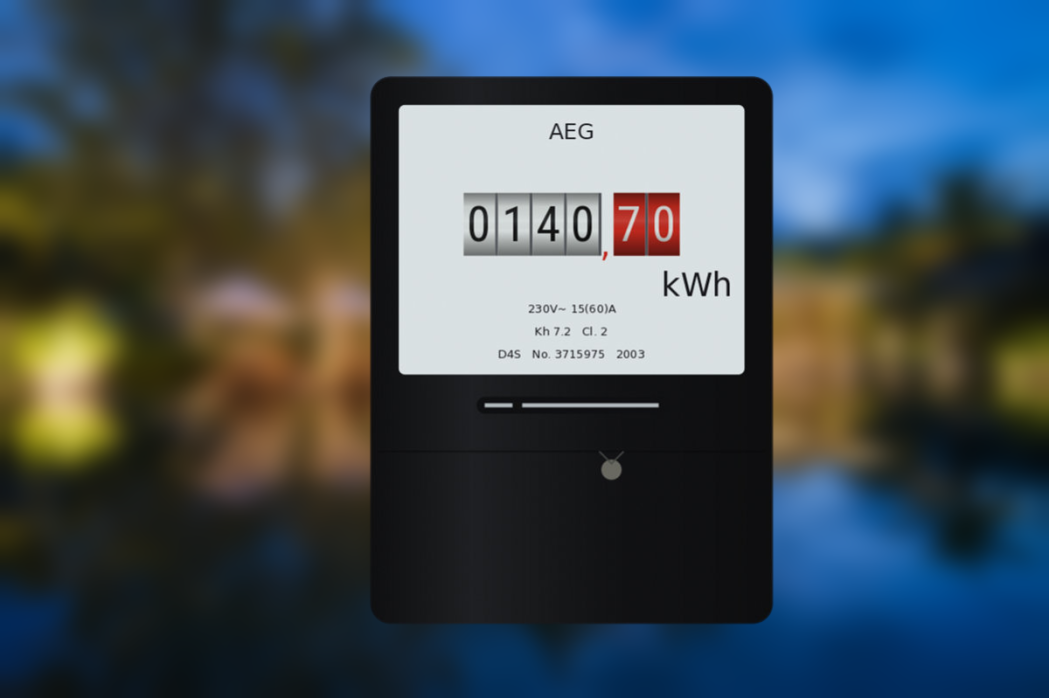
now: 140.70
